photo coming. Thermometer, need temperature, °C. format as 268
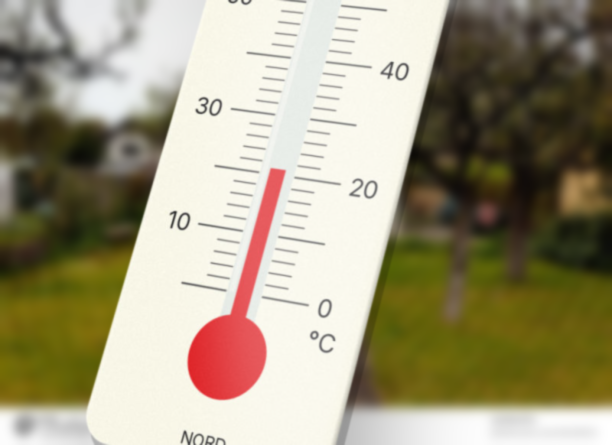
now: 21
